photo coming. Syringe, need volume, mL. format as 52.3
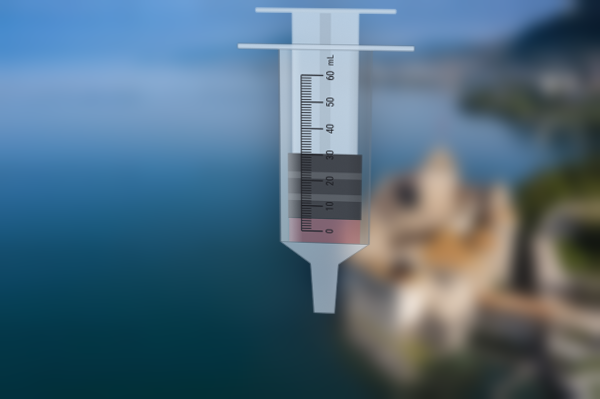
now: 5
